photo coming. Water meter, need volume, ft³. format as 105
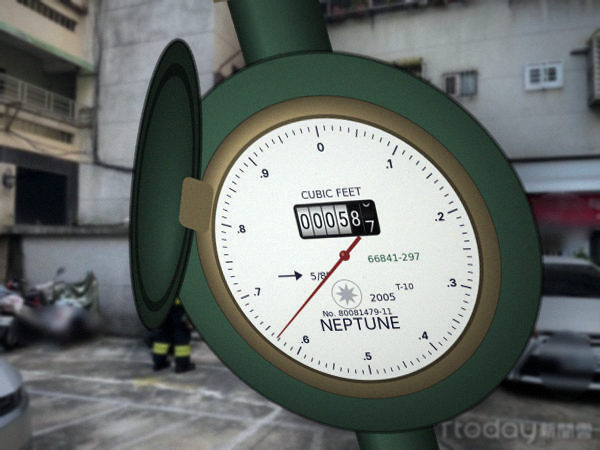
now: 586.63
